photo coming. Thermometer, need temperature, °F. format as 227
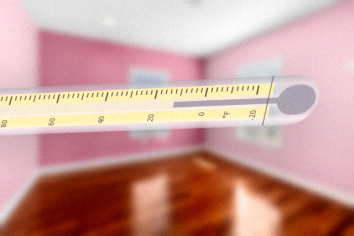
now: 12
